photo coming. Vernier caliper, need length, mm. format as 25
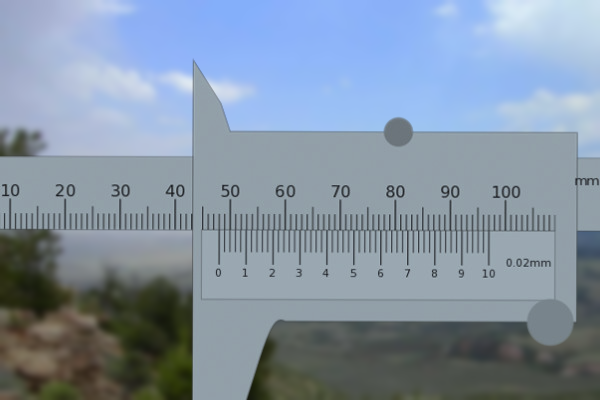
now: 48.0
